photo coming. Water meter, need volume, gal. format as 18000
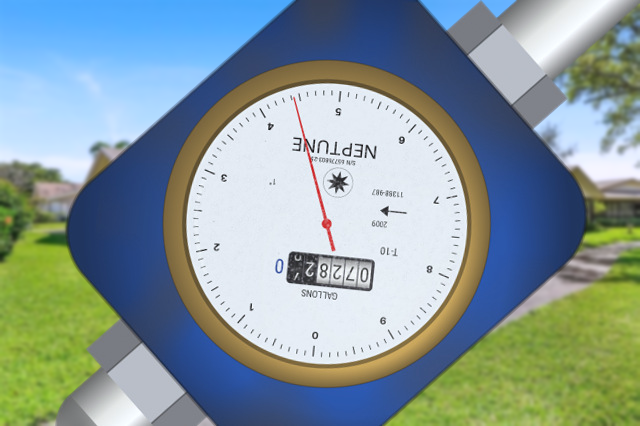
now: 728274.4
